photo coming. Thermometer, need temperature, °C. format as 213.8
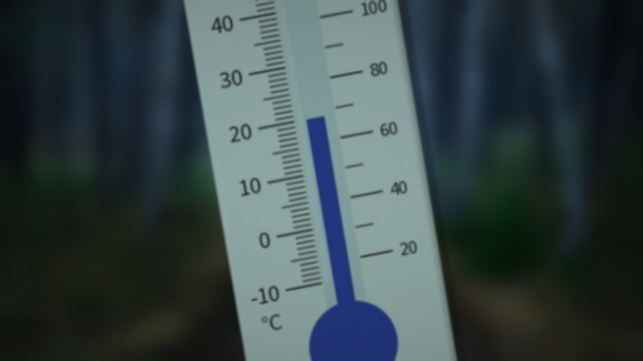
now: 20
